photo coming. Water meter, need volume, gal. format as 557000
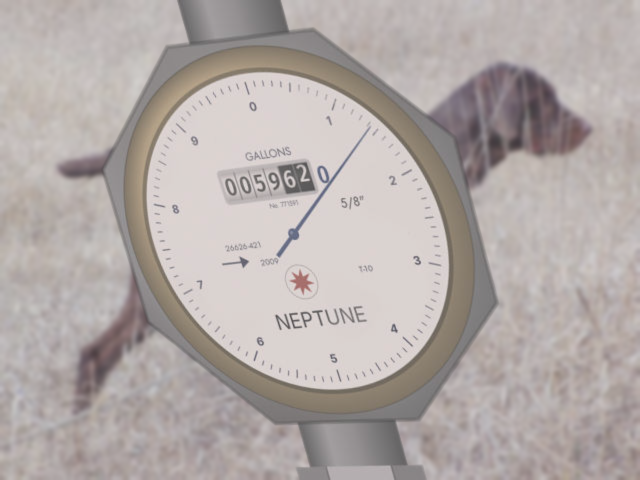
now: 59621.4
